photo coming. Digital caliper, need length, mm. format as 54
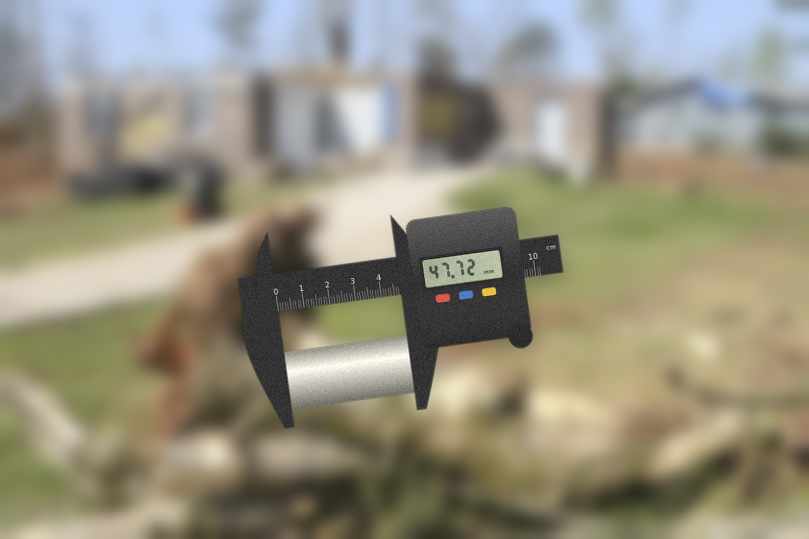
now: 47.72
